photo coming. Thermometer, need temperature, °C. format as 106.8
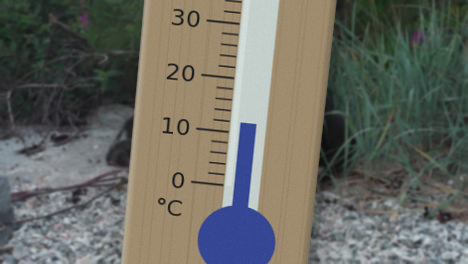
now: 12
